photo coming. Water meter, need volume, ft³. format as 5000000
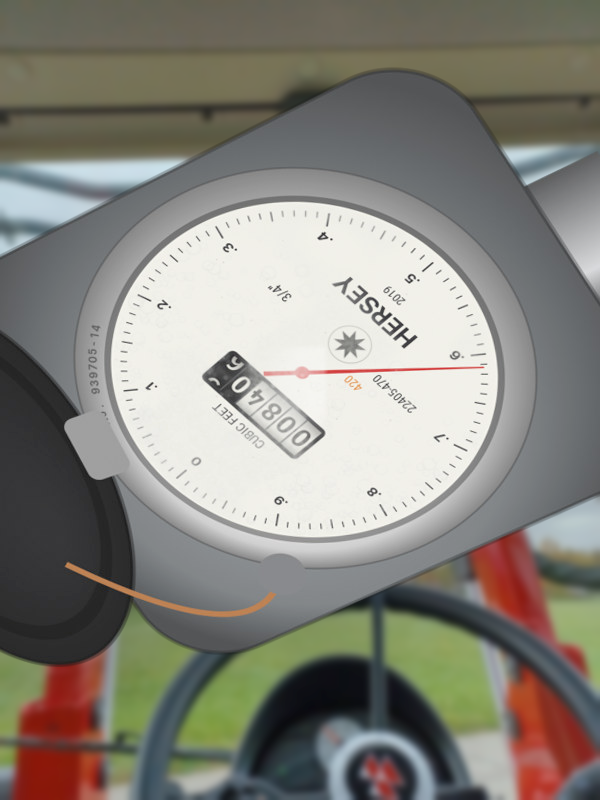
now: 8405.61
